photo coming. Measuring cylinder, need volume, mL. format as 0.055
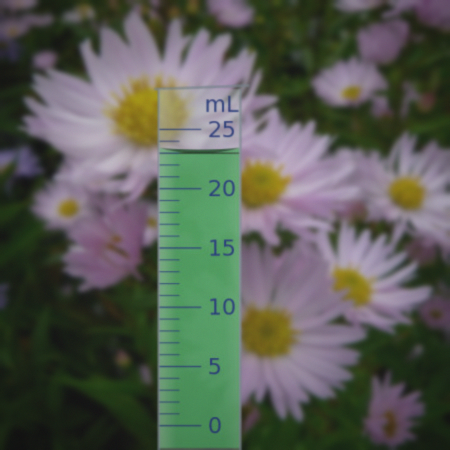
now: 23
